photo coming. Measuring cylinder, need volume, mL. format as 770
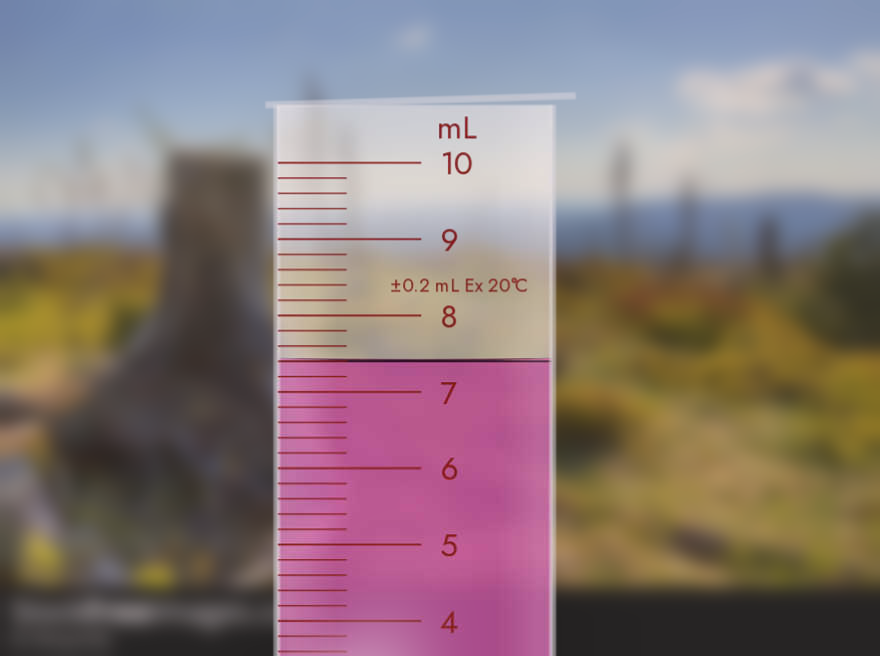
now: 7.4
